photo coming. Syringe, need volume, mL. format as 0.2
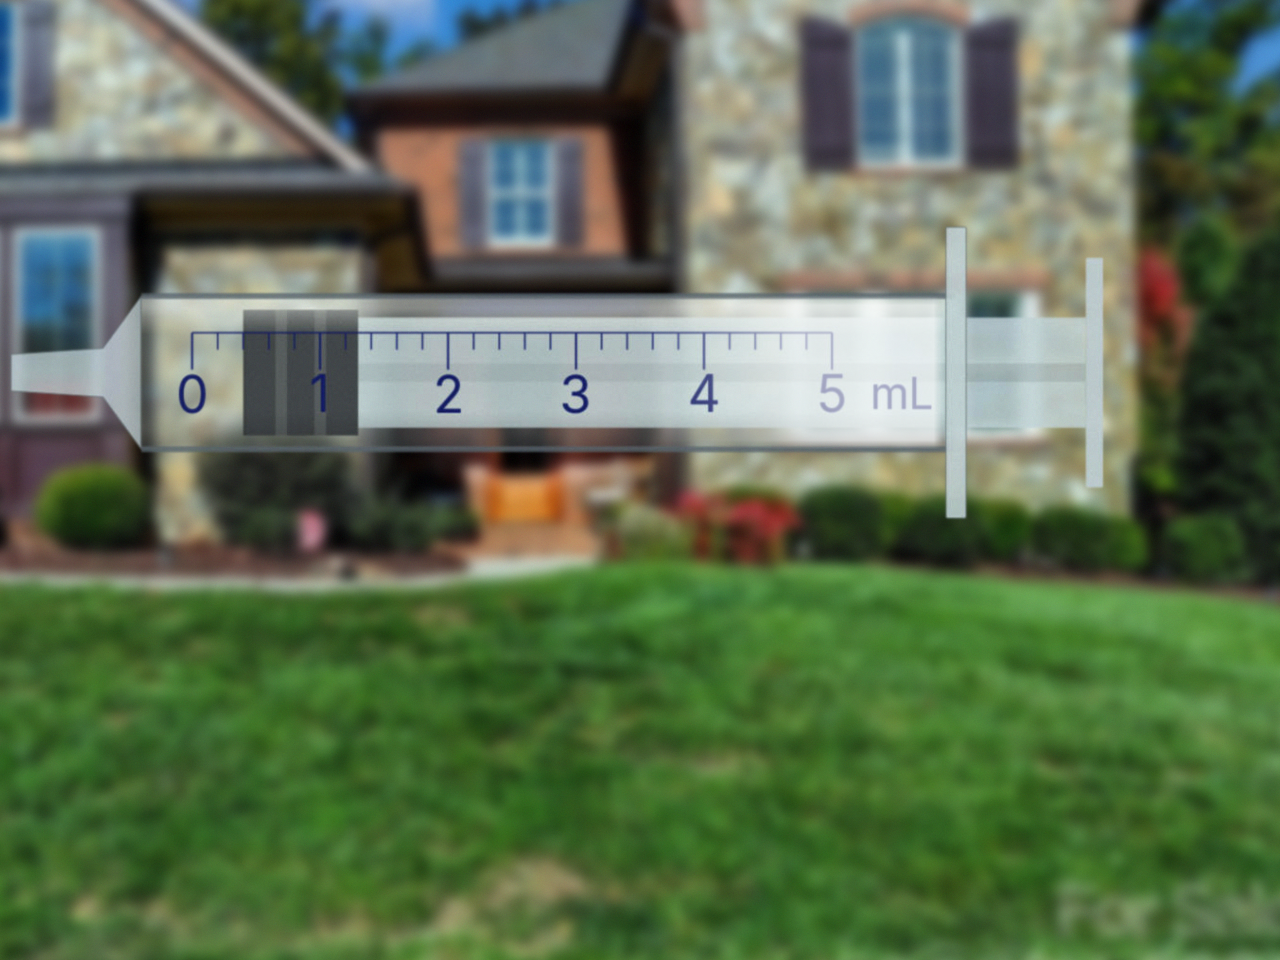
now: 0.4
